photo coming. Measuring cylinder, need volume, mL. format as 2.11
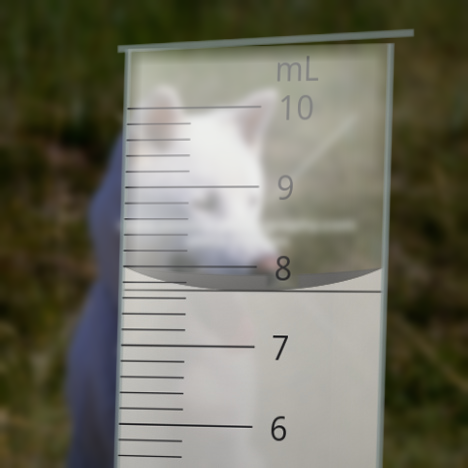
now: 7.7
